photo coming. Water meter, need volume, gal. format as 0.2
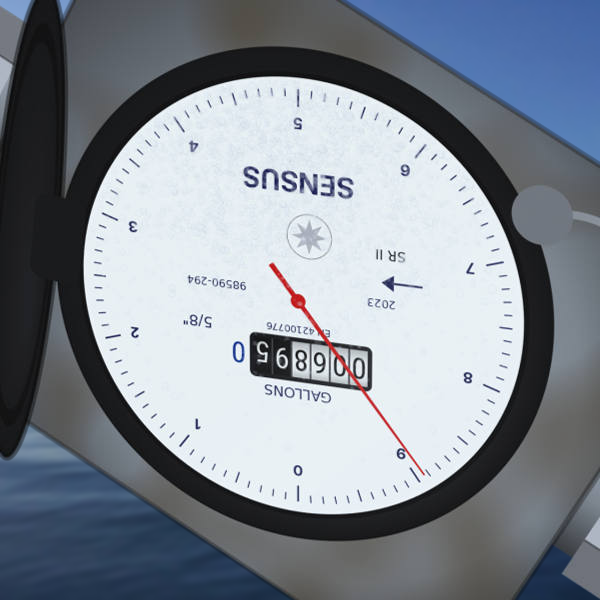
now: 68948.9
